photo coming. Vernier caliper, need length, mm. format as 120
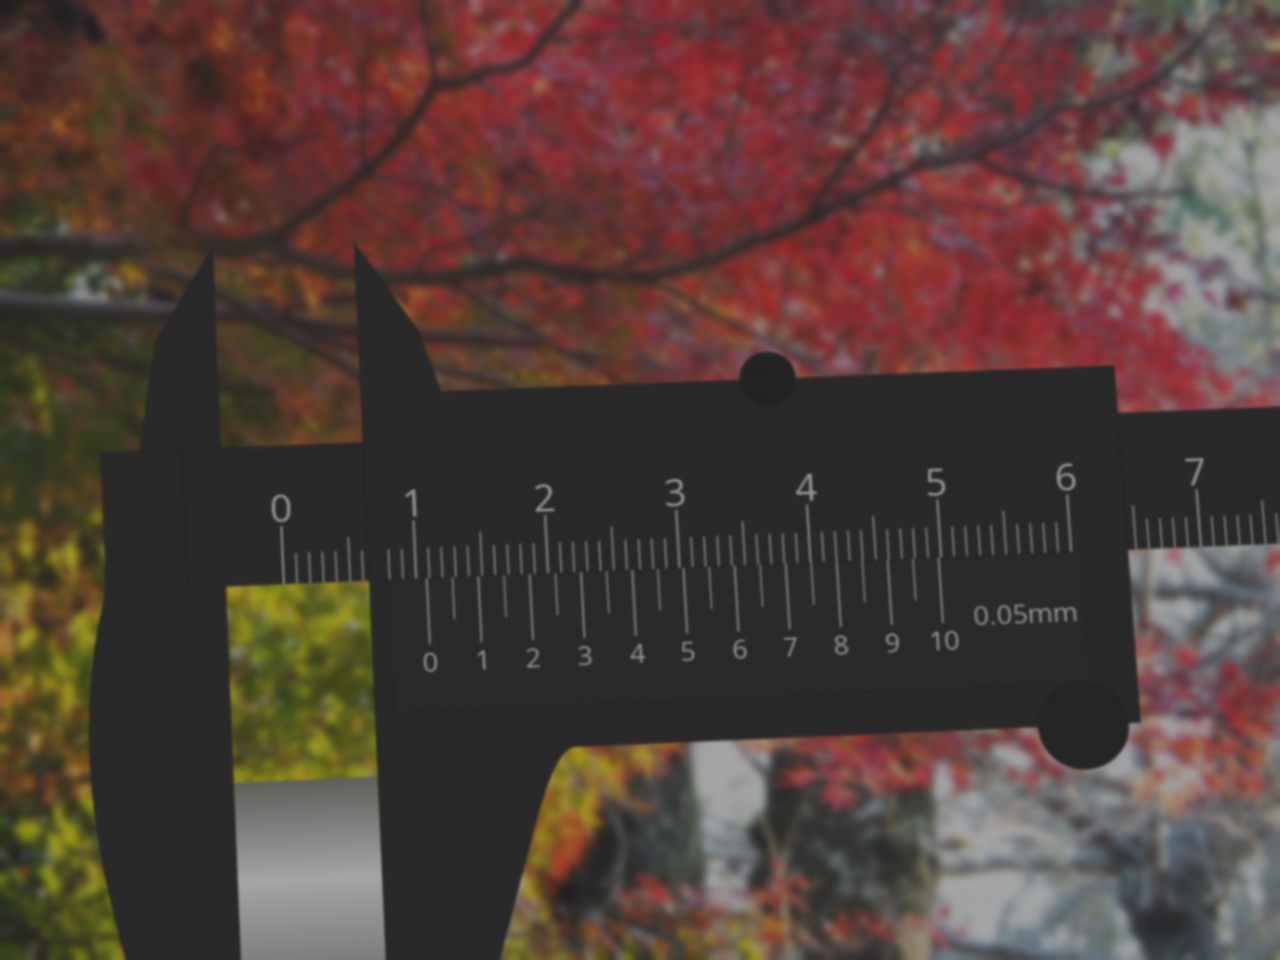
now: 10.8
